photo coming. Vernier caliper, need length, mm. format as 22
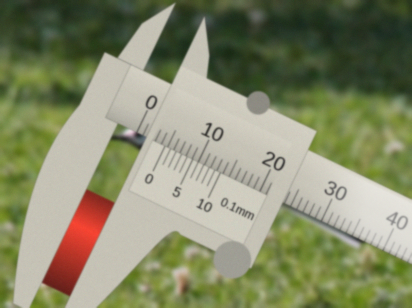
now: 4.6
